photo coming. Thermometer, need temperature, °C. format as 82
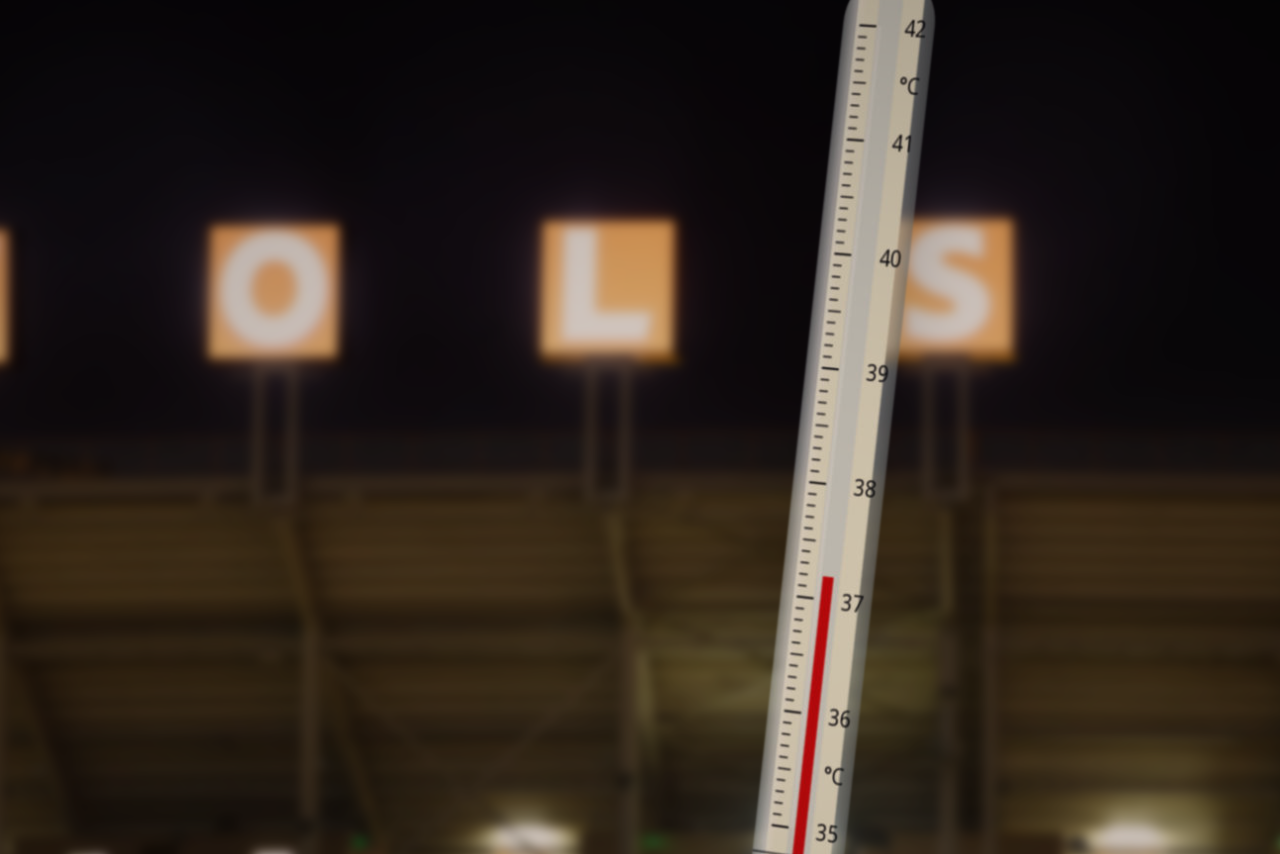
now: 37.2
